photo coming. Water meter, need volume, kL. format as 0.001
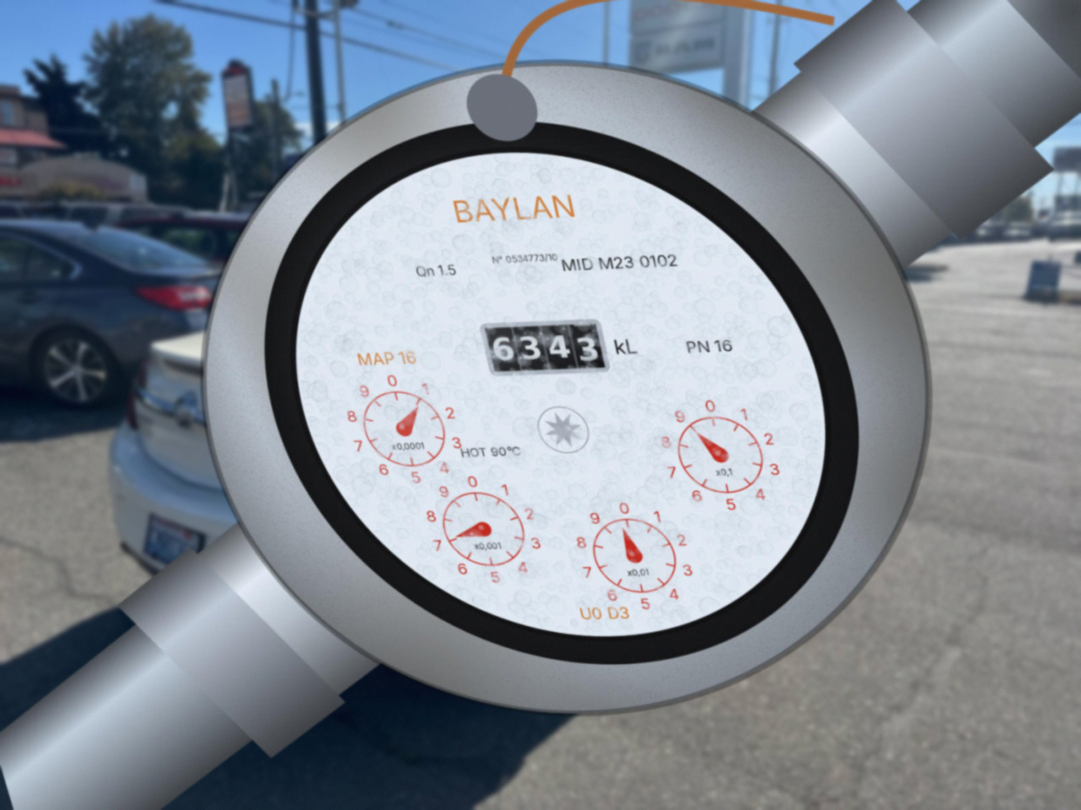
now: 6342.8971
